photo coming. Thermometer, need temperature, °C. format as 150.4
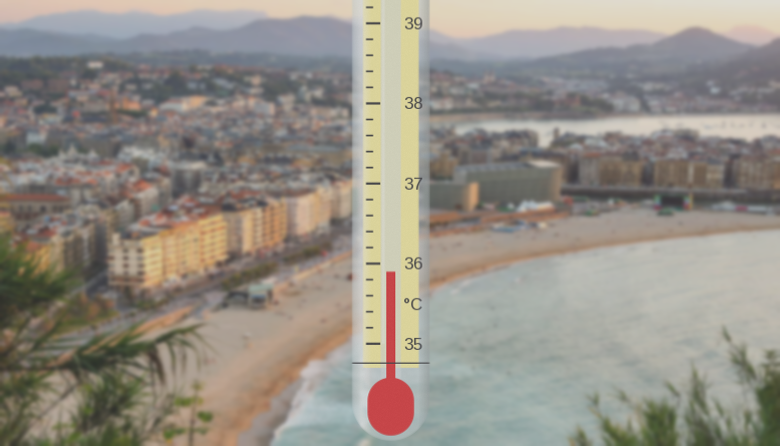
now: 35.9
